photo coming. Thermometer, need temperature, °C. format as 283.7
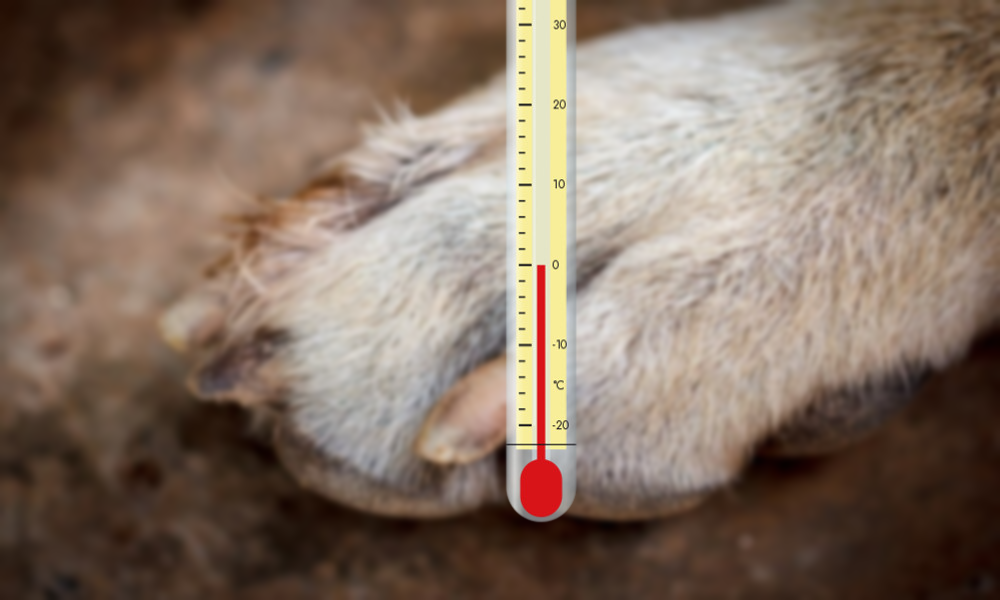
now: 0
